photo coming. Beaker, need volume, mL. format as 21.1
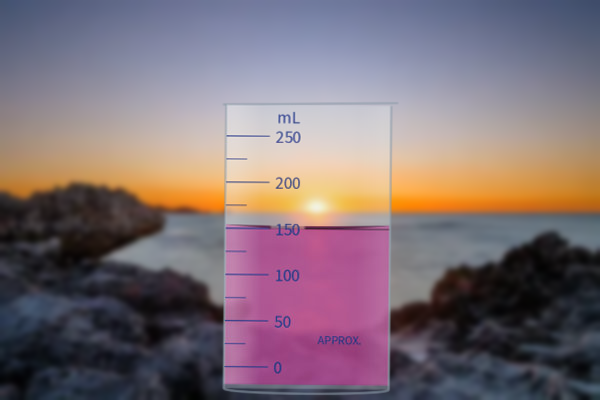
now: 150
